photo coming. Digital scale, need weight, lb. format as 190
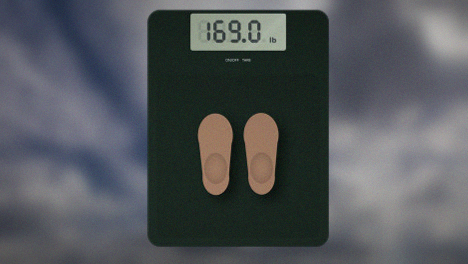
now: 169.0
